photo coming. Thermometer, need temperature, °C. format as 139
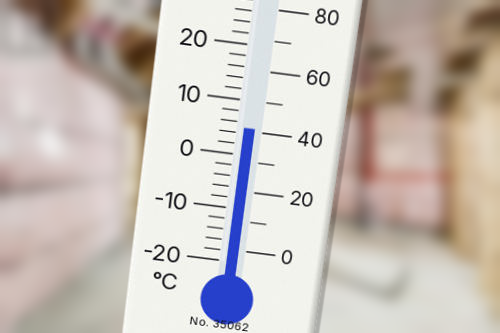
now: 5
